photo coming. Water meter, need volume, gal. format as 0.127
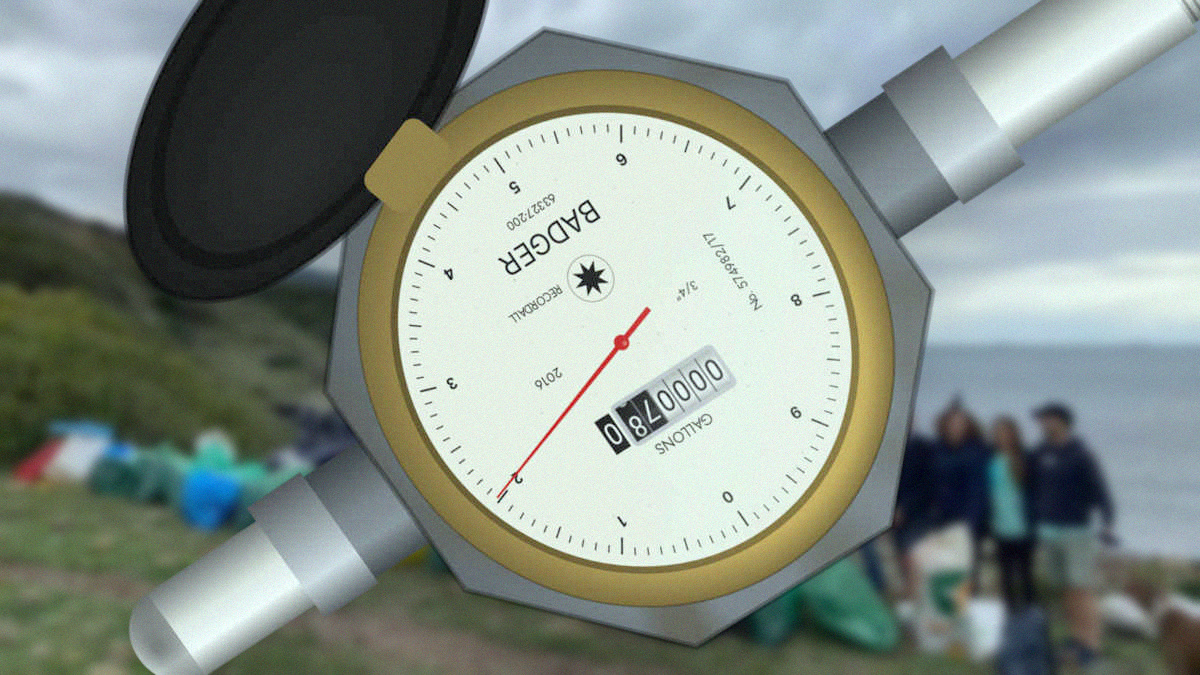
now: 782.0
